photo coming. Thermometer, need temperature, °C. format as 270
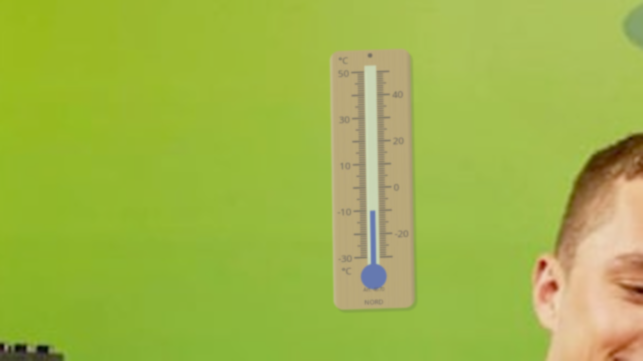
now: -10
